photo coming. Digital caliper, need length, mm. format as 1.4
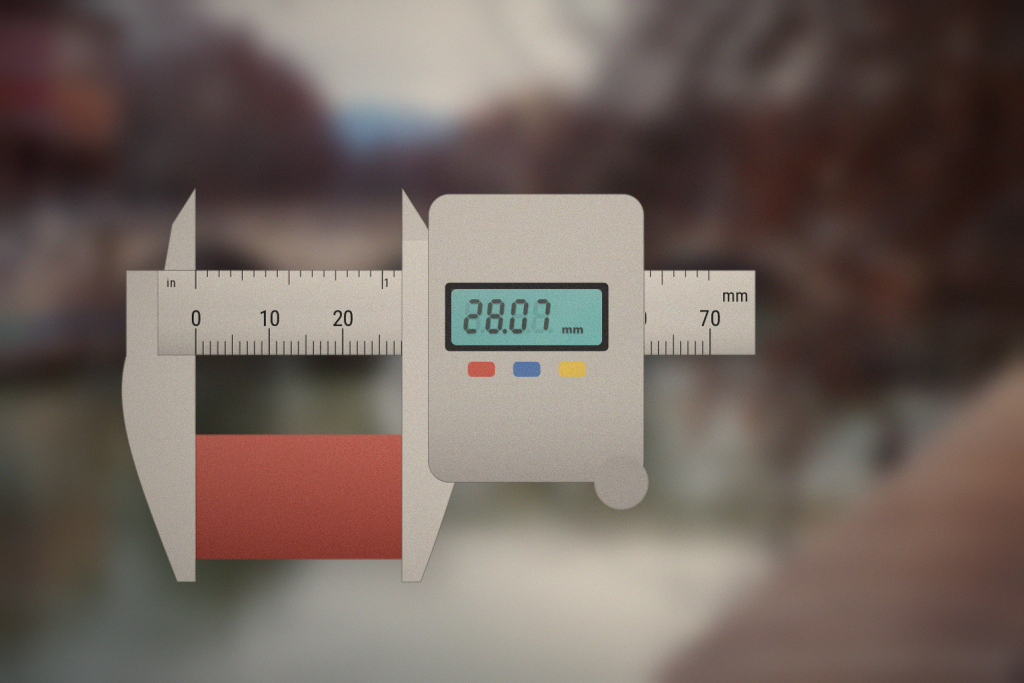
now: 28.07
